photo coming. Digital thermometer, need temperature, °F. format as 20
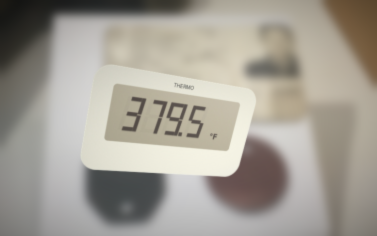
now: 379.5
